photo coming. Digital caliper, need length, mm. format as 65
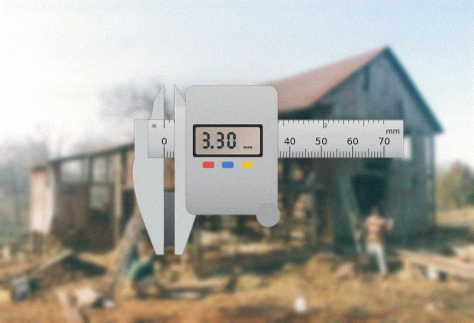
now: 3.30
